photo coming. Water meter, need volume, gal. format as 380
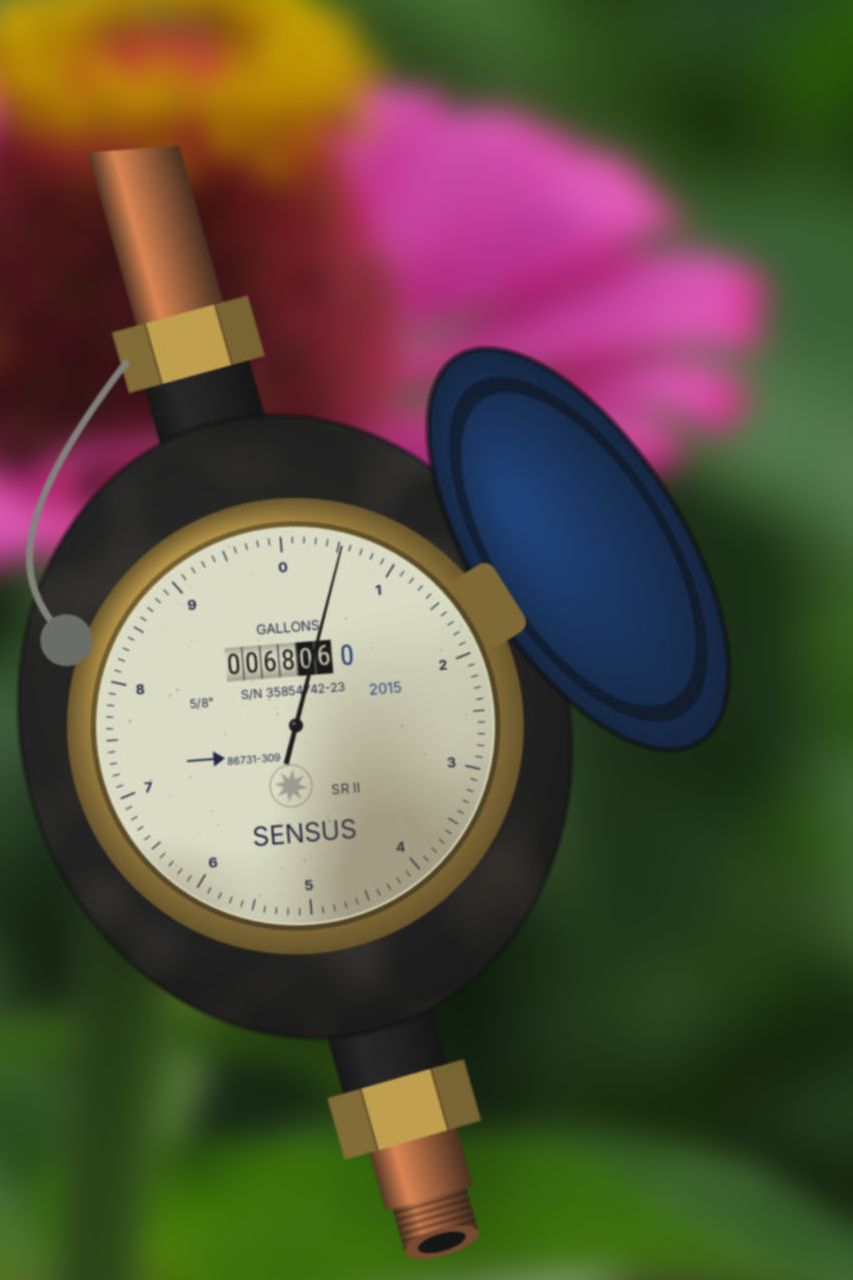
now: 68060.5
